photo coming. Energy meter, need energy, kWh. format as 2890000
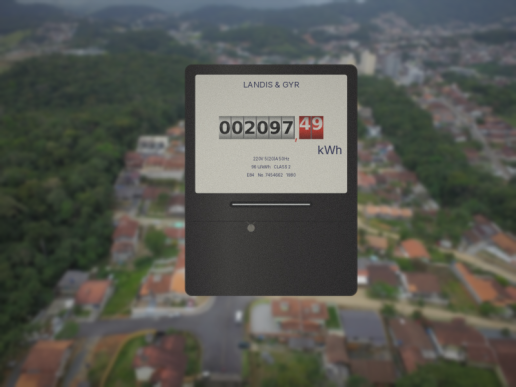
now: 2097.49
